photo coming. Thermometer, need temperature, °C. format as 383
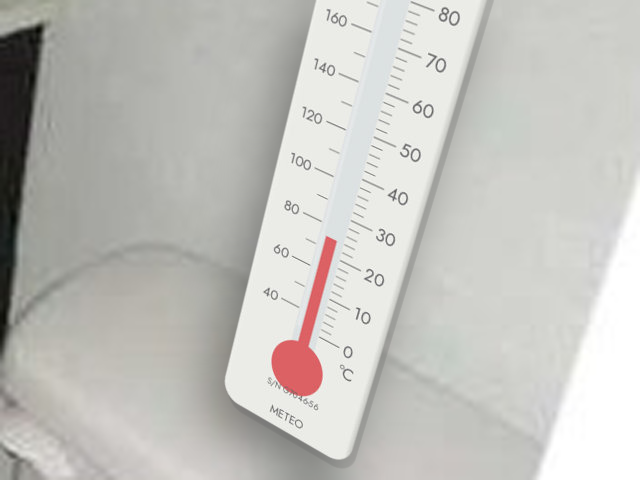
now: 24
